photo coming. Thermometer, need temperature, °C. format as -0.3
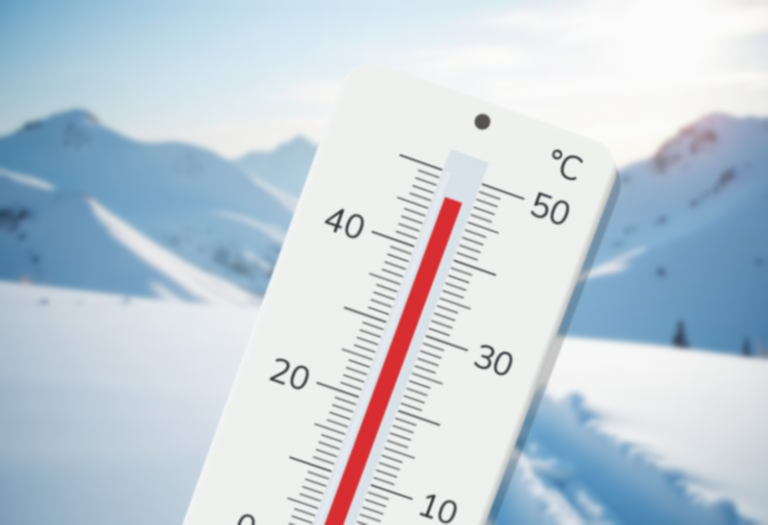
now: 47
